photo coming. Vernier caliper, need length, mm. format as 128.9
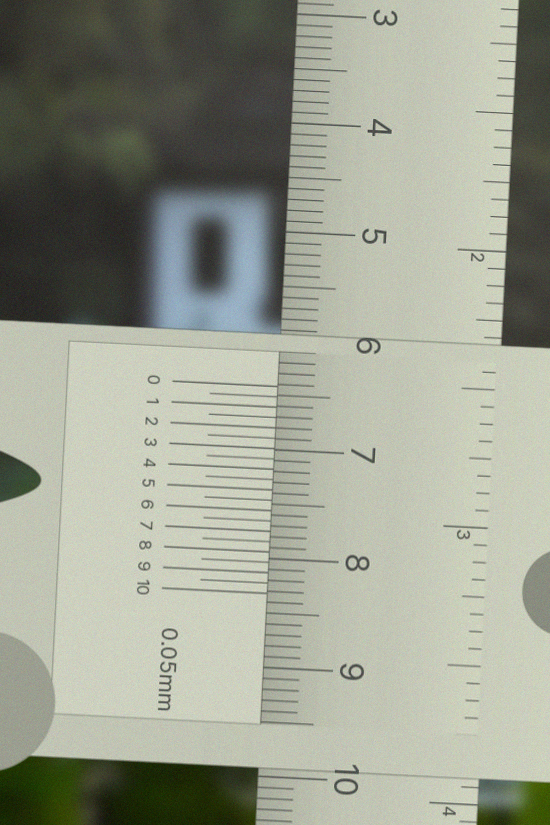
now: 64.2
